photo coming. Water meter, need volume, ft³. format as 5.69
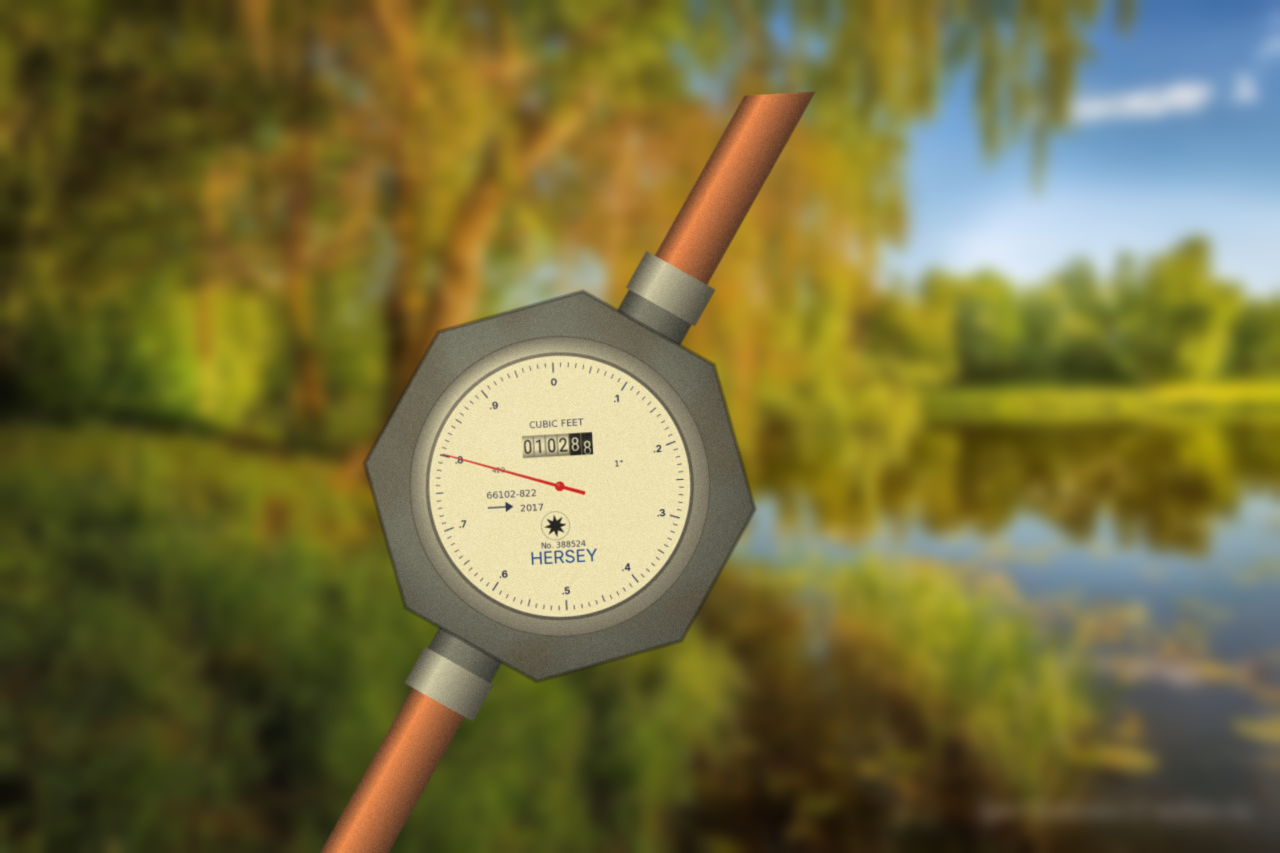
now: 10287.80
